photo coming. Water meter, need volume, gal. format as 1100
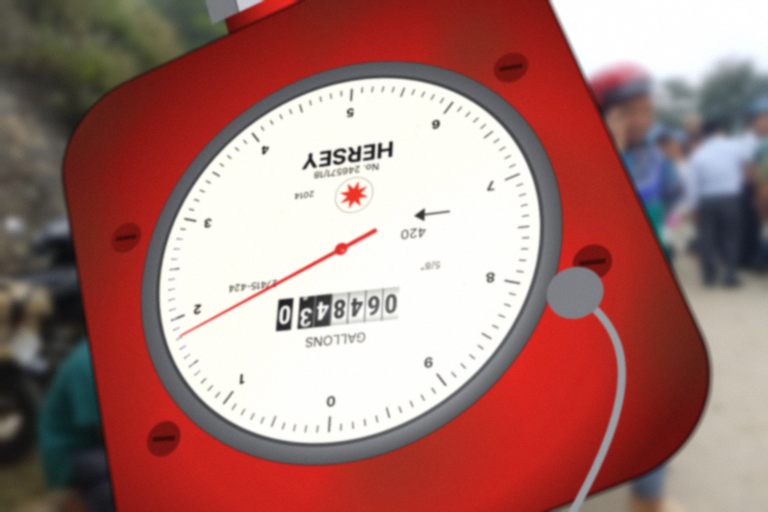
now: 648431.8
